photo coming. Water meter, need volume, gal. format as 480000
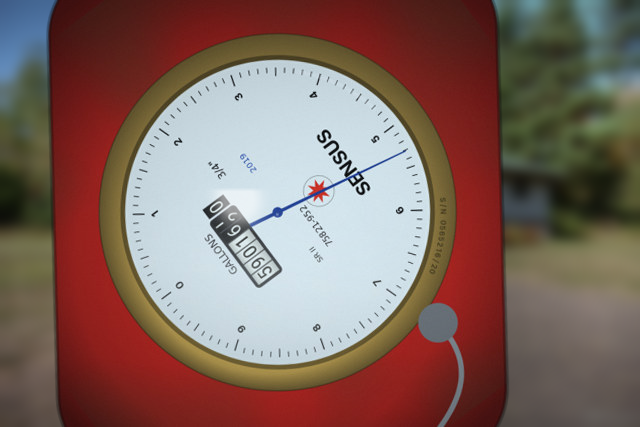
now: 5901615.3
